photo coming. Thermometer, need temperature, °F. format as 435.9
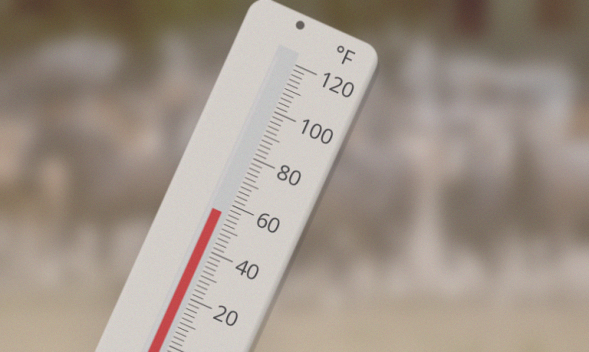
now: 56
